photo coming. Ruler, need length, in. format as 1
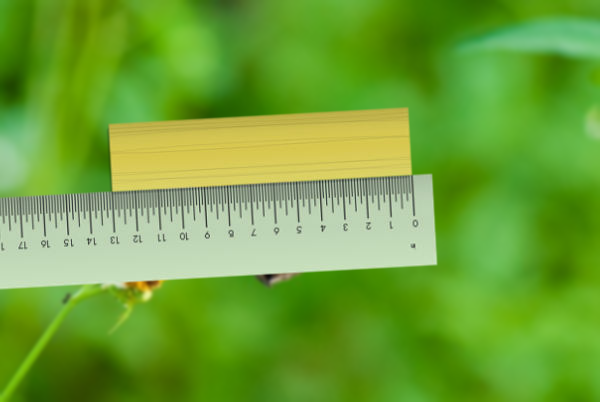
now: 13
